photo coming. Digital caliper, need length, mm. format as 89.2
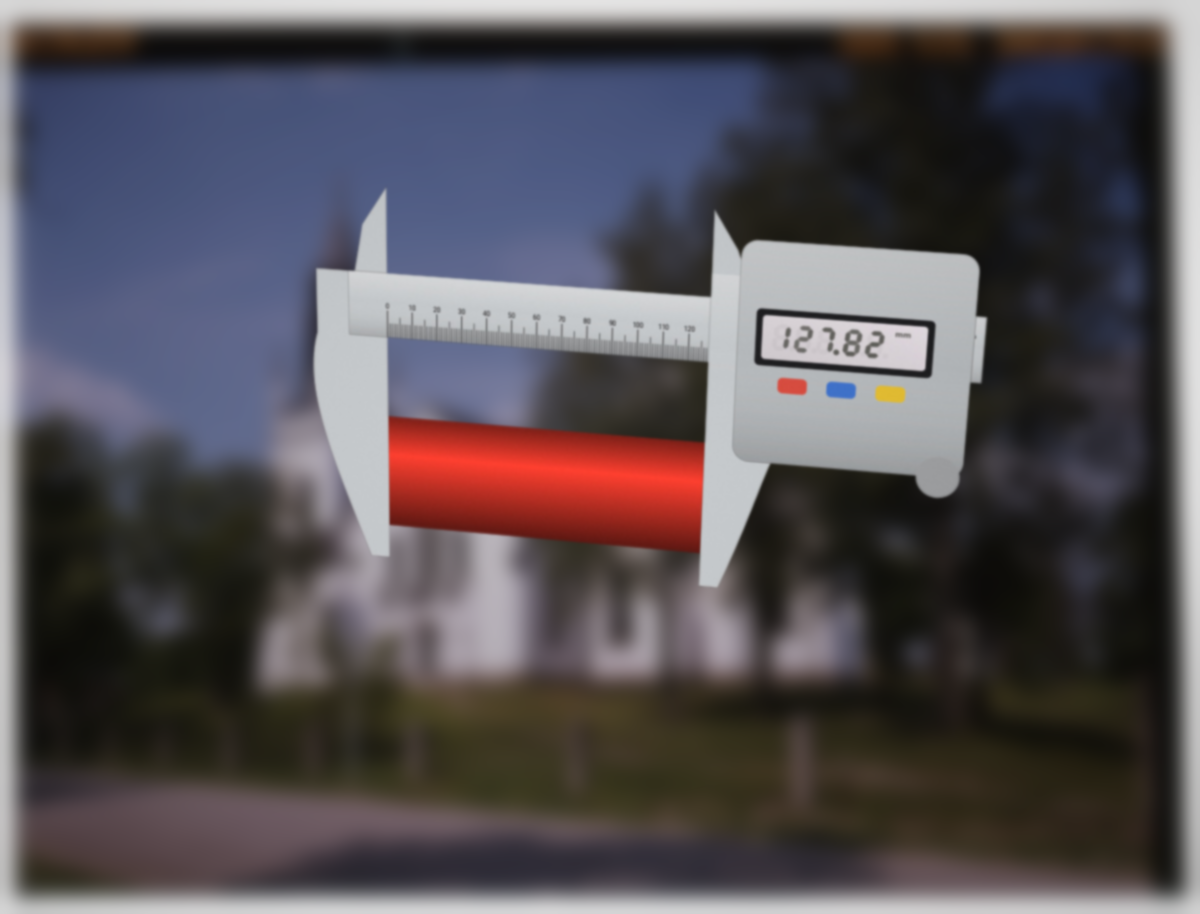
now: 127.82
